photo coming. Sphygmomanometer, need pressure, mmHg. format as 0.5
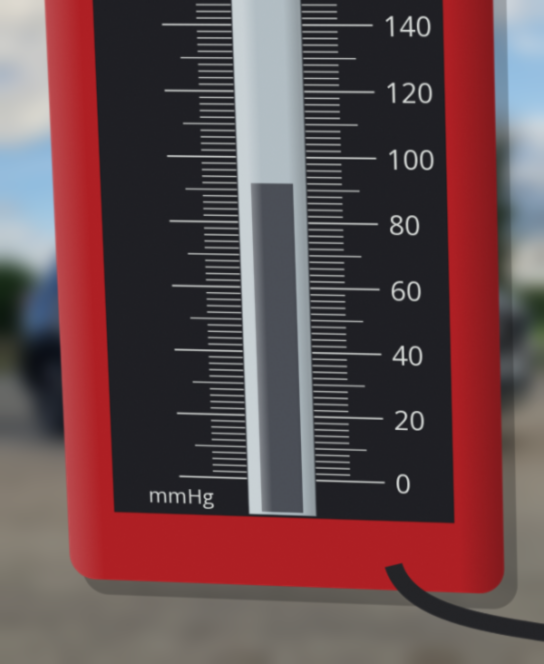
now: 92
